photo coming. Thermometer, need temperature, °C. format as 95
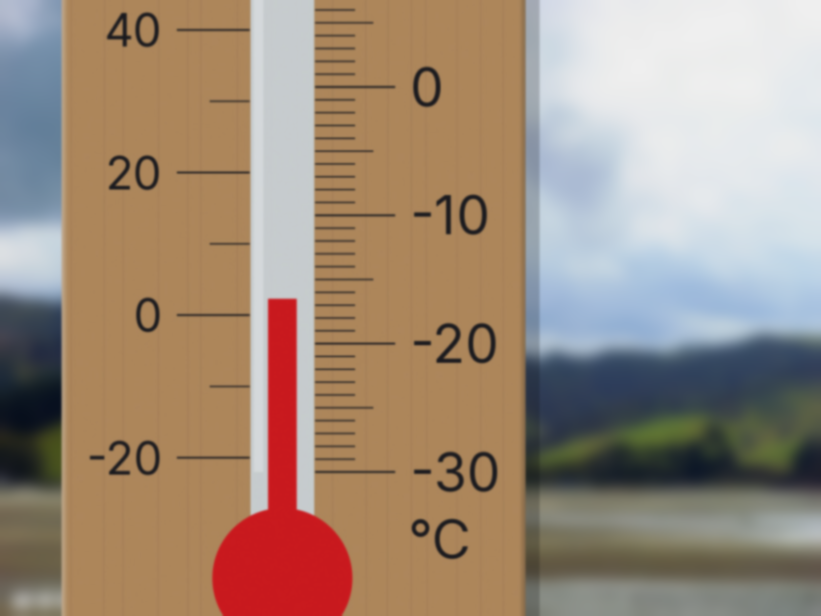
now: -16.5
